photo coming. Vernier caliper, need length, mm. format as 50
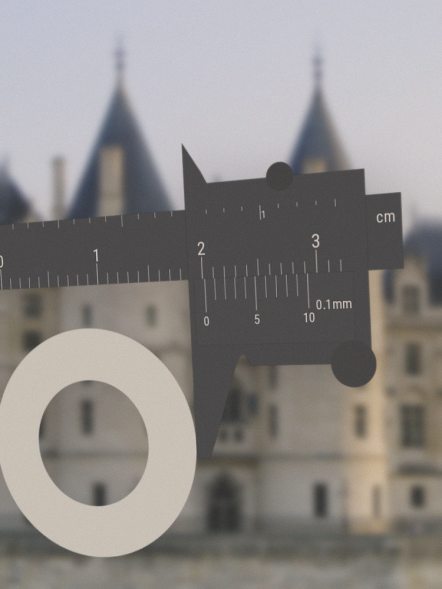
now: 20.2
